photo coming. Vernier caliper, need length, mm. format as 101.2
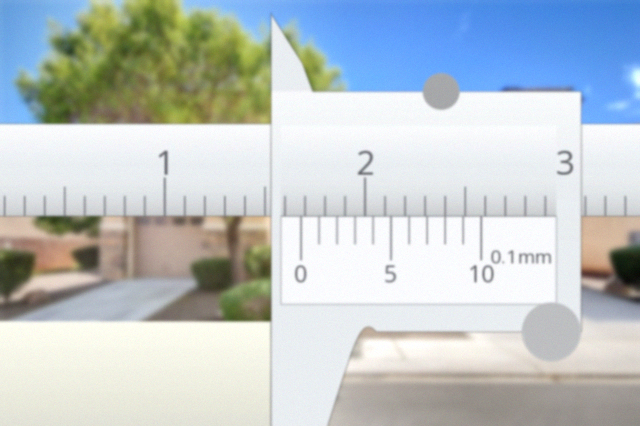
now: 16.8
